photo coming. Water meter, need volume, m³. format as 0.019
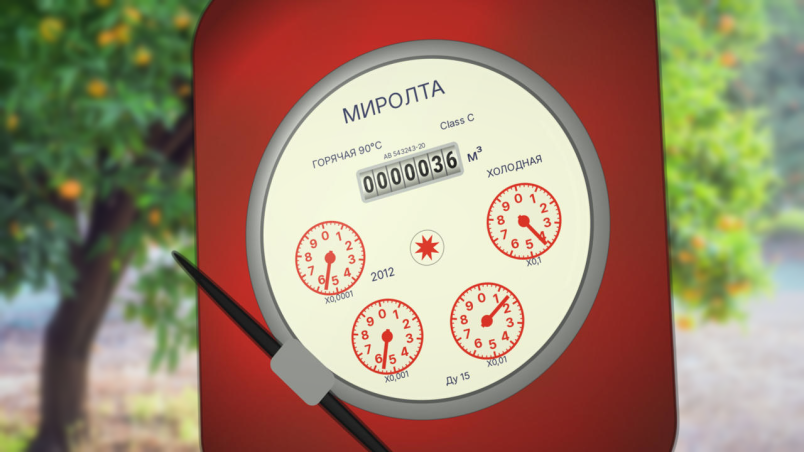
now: 36.4155
